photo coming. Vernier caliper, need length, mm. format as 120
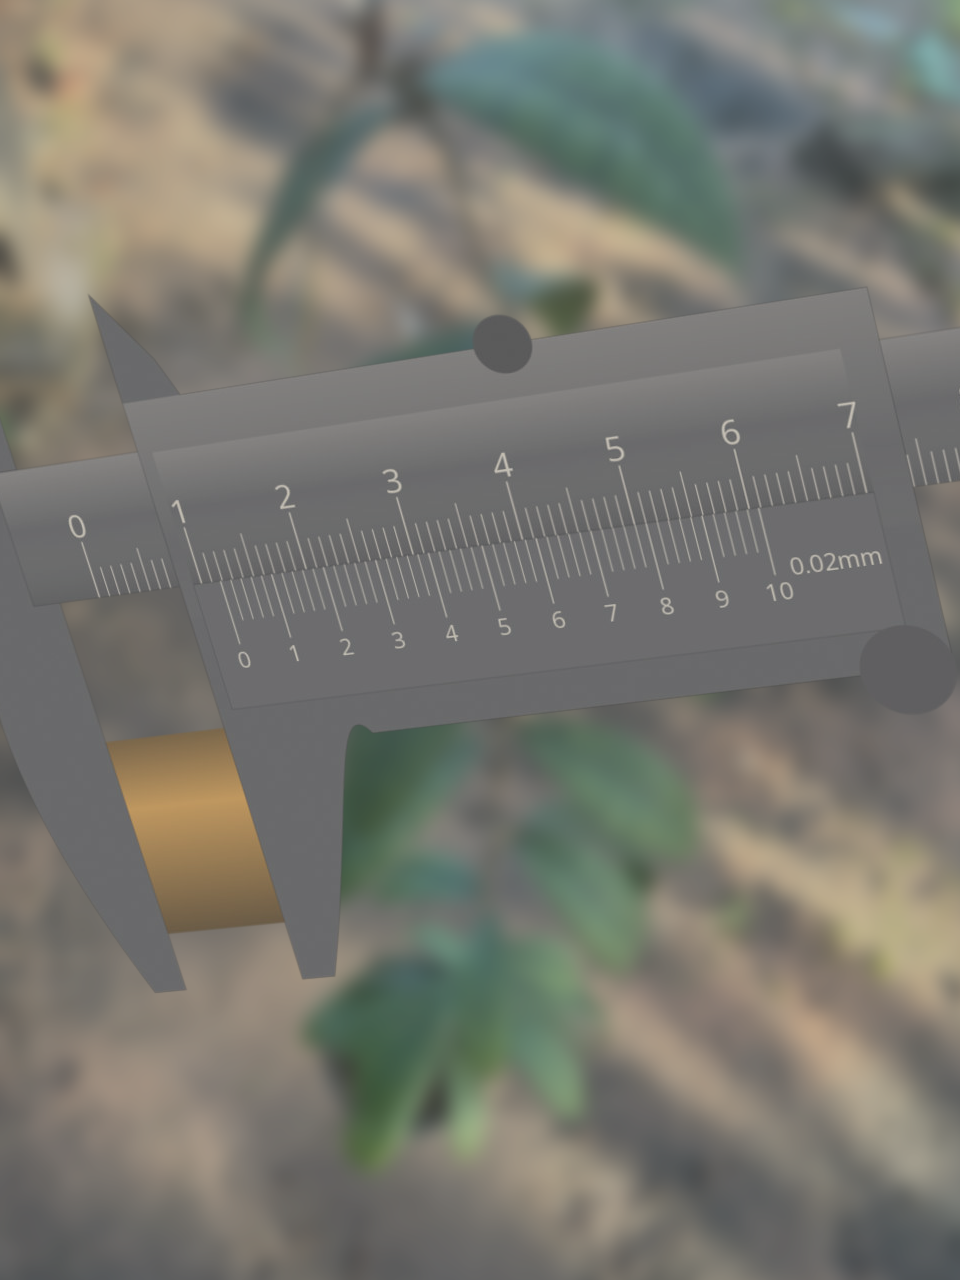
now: 11.8
